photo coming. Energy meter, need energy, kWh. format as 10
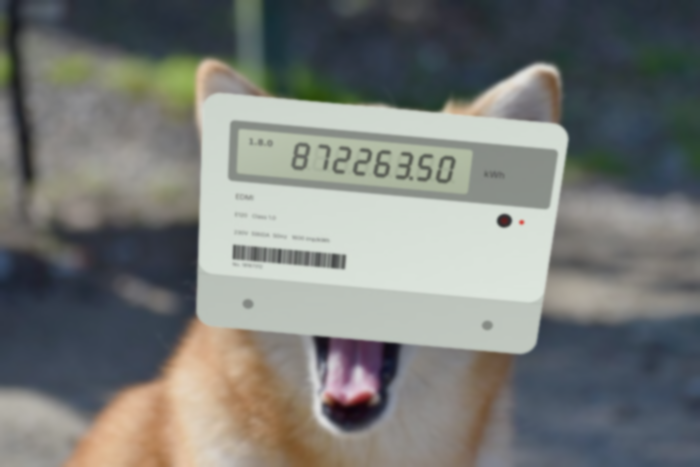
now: 872263.50
